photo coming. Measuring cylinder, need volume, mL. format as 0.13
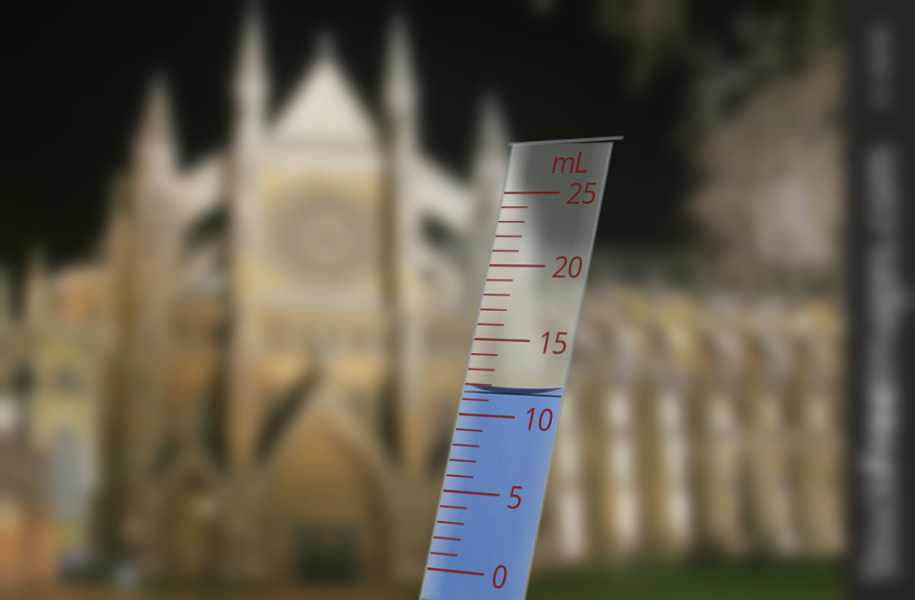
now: 11.5
